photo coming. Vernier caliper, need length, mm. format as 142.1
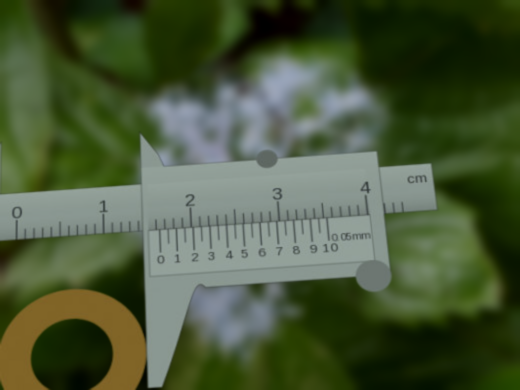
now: 16.4
